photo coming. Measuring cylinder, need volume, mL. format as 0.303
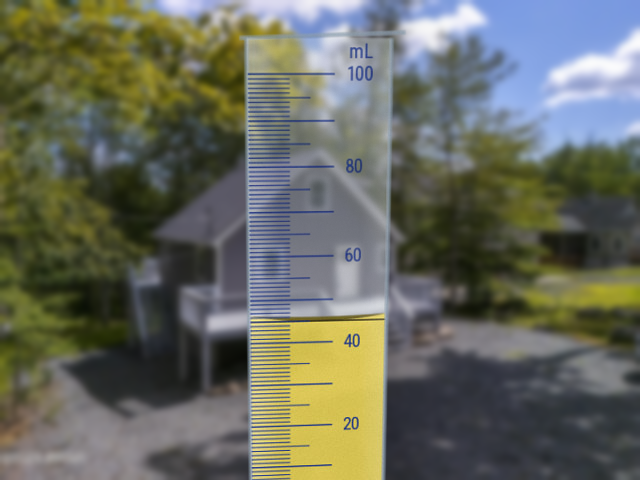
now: 45
